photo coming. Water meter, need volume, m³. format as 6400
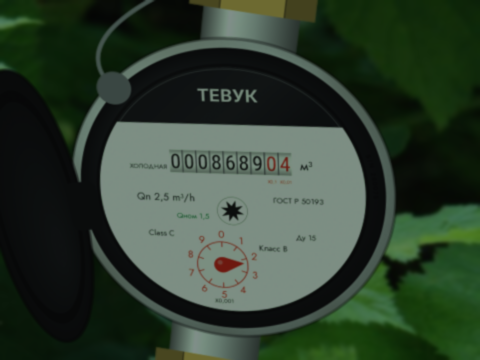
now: 8689.042
